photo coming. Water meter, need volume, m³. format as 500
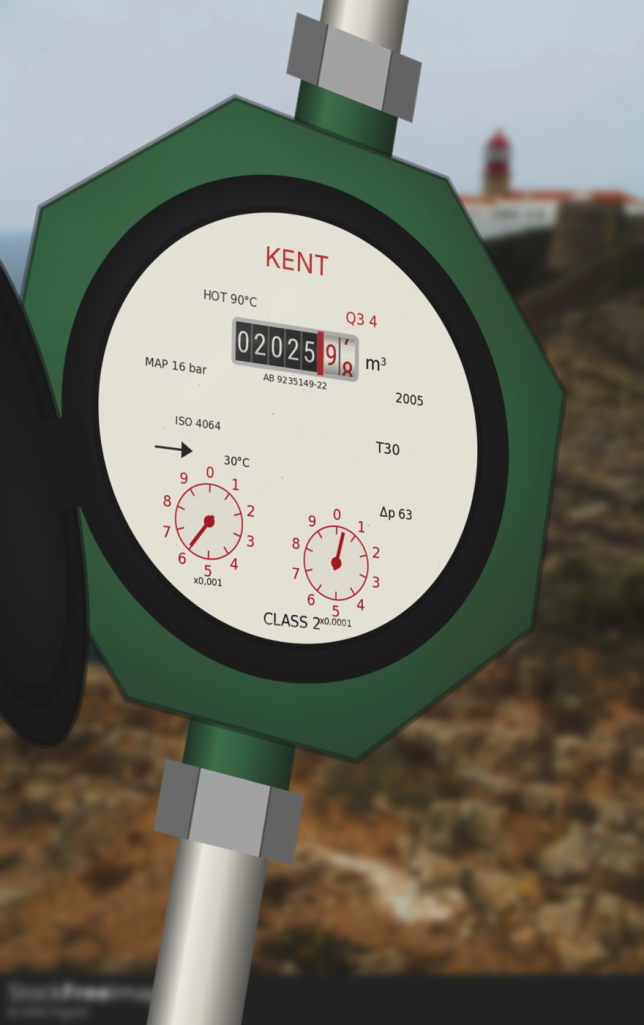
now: 2025.9760
